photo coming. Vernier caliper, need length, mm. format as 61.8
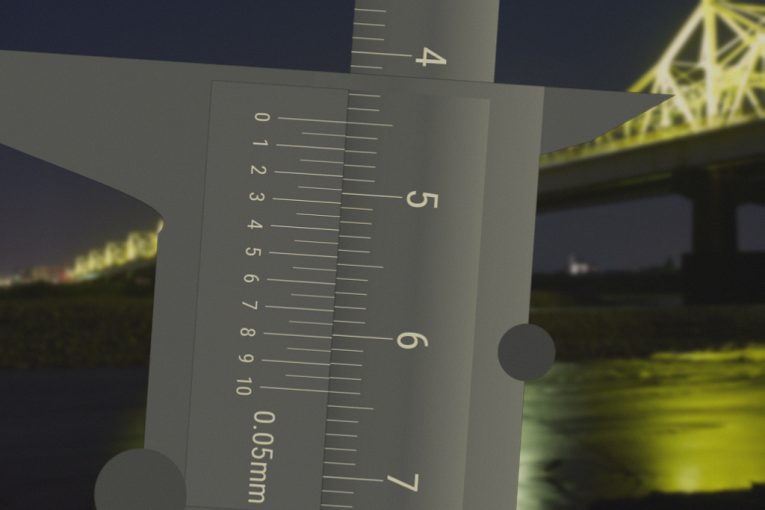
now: 45.0
